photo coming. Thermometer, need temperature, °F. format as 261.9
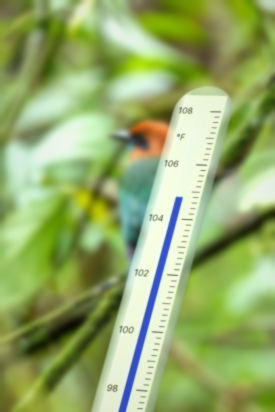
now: 104.8
